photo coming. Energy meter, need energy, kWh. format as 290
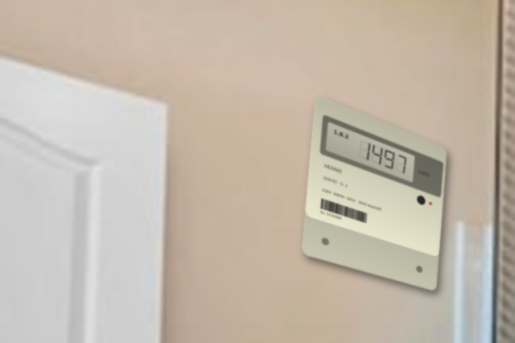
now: 1497
